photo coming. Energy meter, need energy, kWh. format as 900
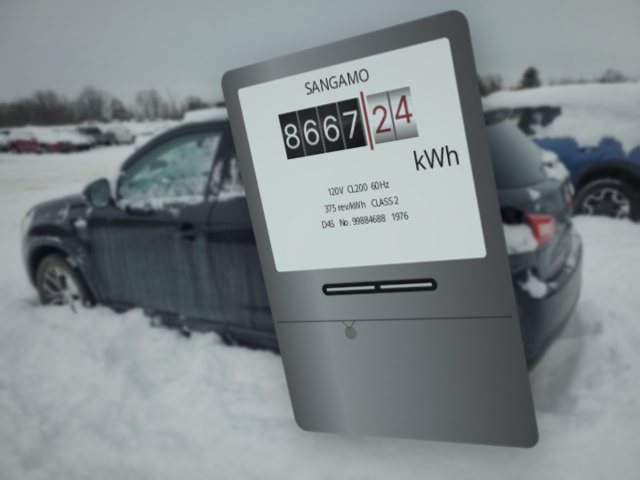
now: 8667.24
